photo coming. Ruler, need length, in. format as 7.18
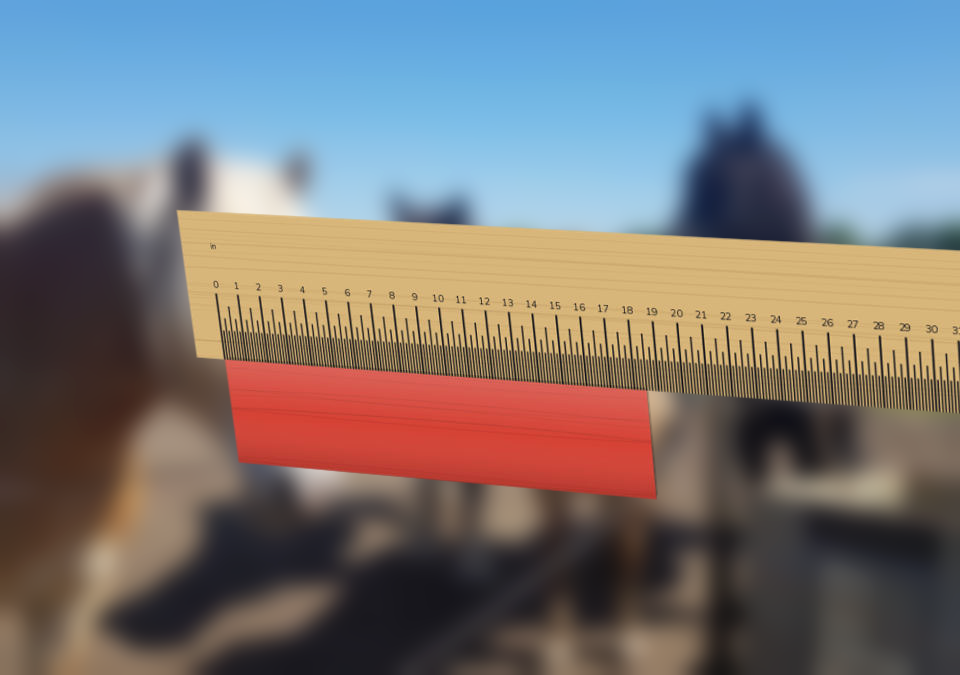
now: 18.5
